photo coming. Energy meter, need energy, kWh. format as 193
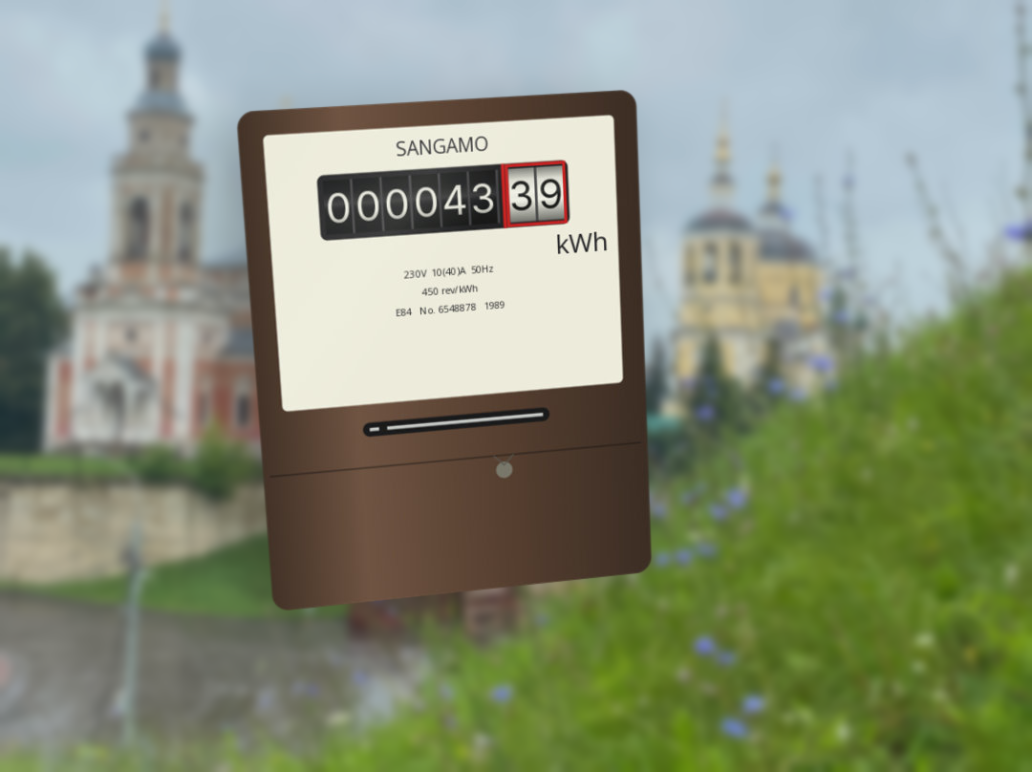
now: 43.39
